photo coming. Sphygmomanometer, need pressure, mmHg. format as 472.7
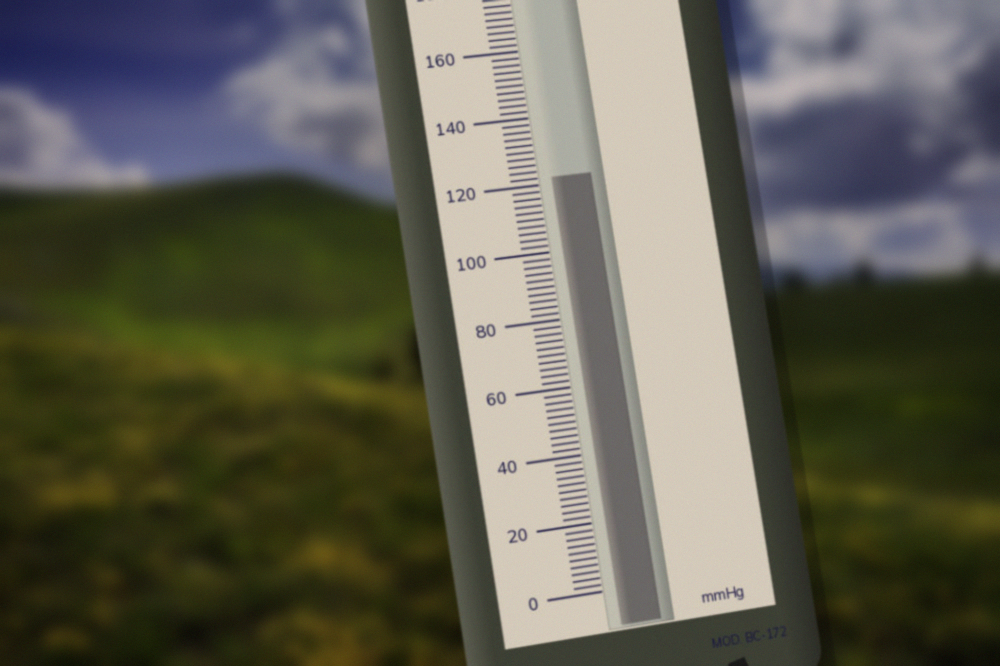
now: 122
